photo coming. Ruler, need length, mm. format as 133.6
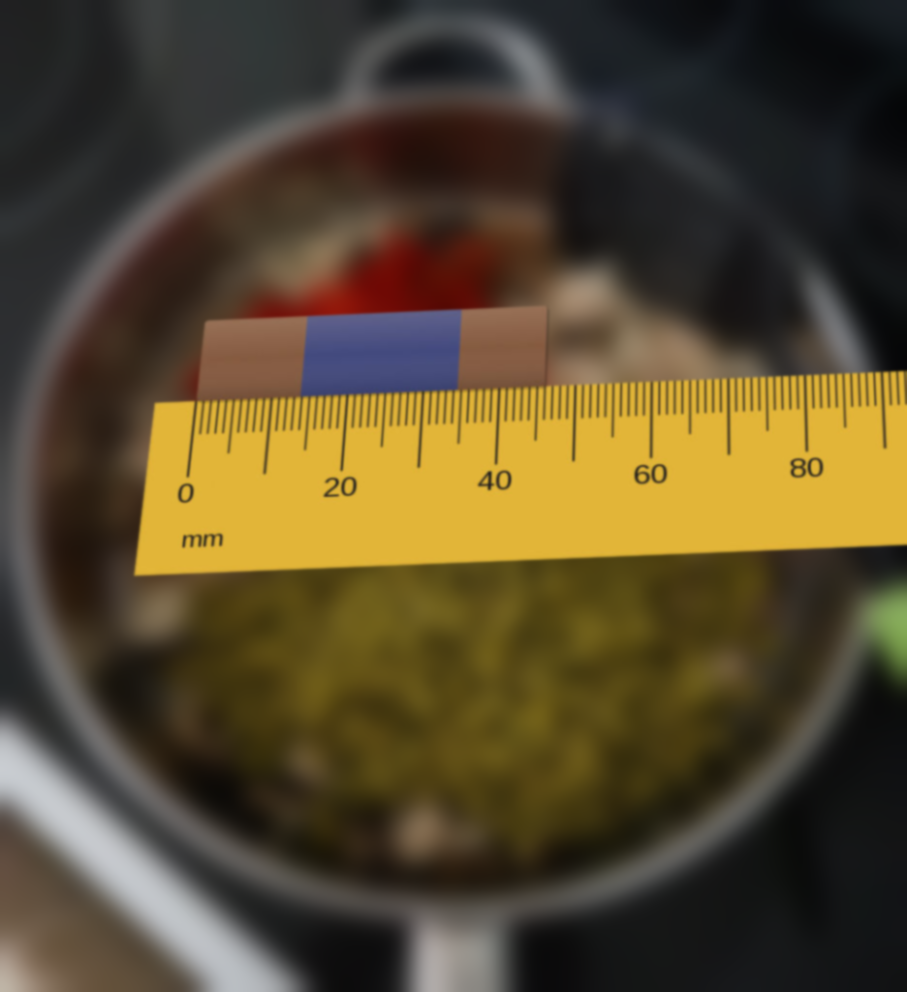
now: 46
